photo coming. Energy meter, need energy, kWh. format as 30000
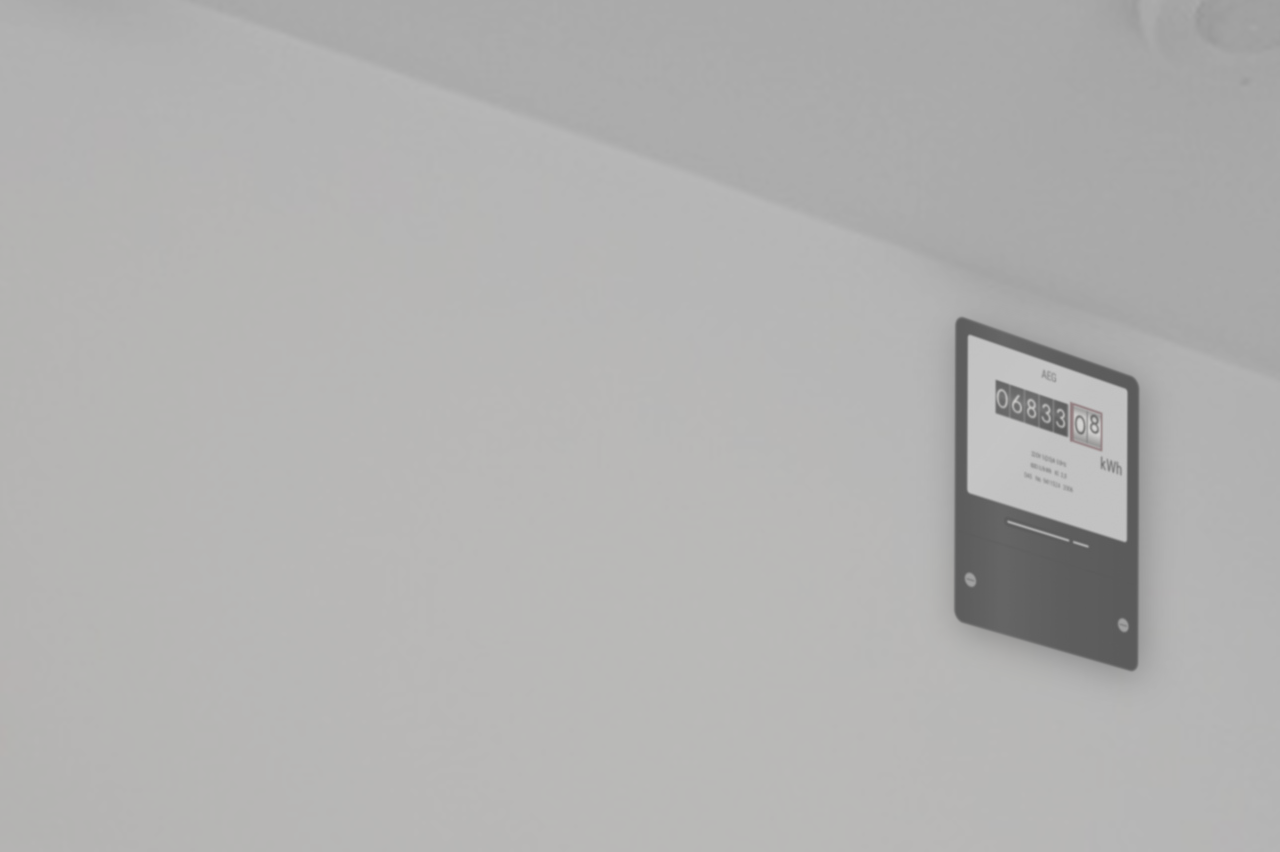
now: 6833.08
